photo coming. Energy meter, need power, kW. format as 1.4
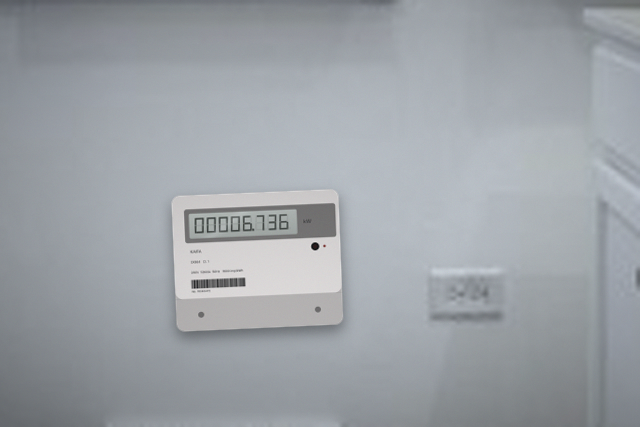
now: 6.736
